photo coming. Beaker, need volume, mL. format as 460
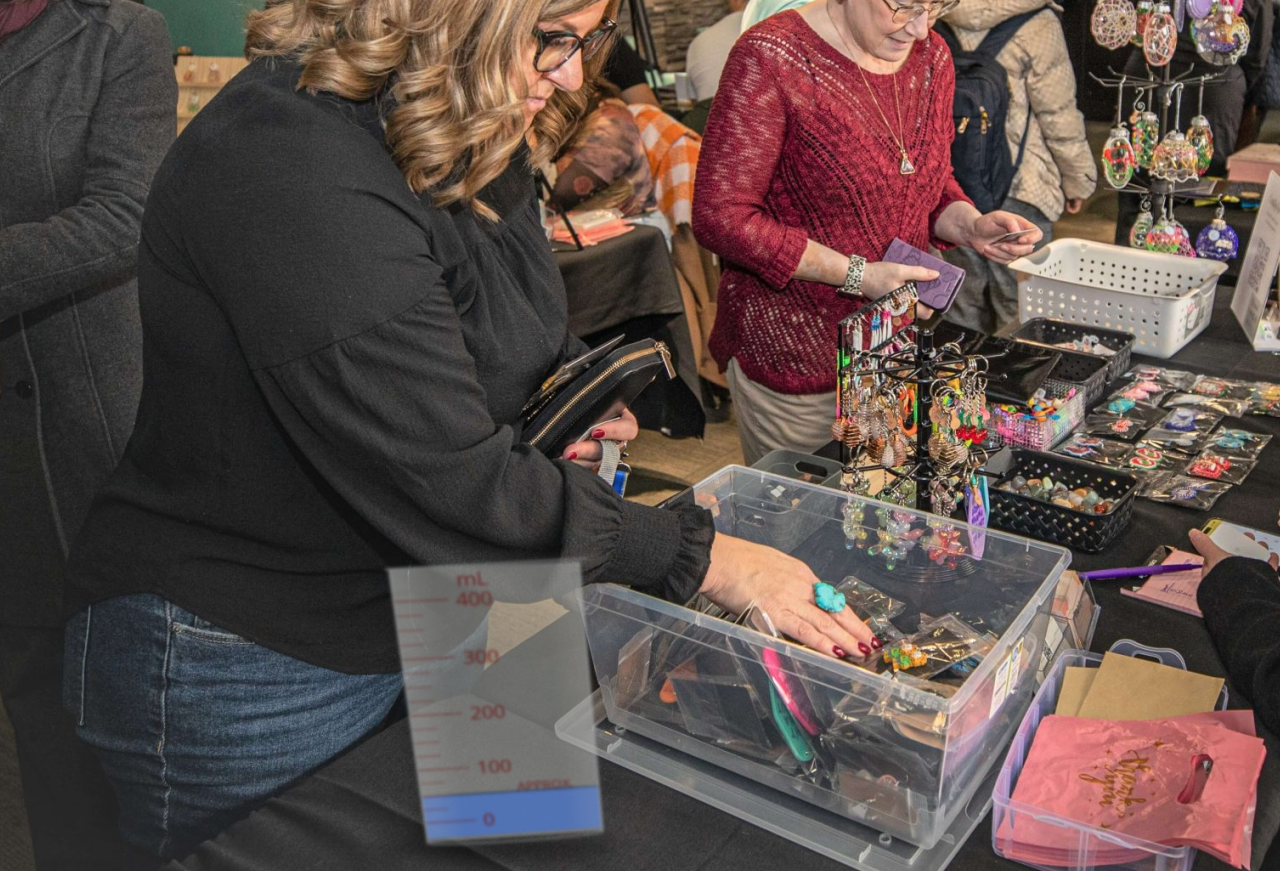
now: 50
